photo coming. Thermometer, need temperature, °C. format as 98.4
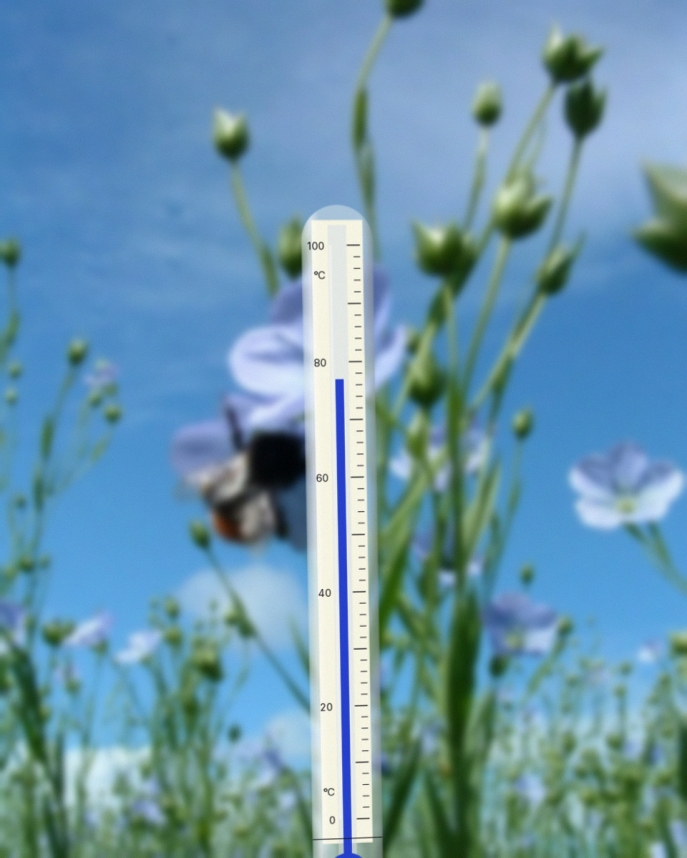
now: 77
